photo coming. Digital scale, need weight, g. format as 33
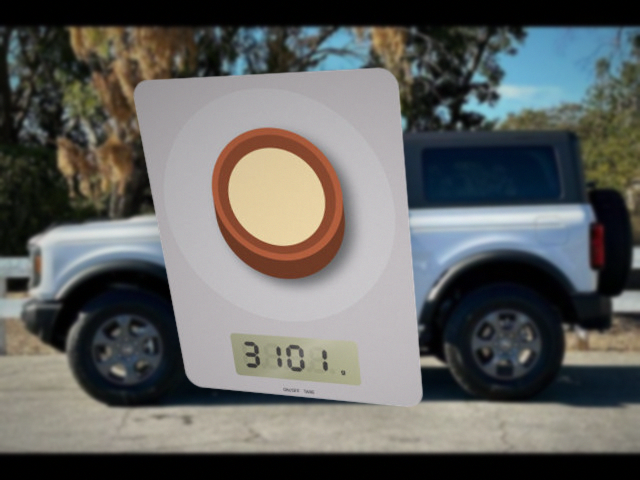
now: 3101
